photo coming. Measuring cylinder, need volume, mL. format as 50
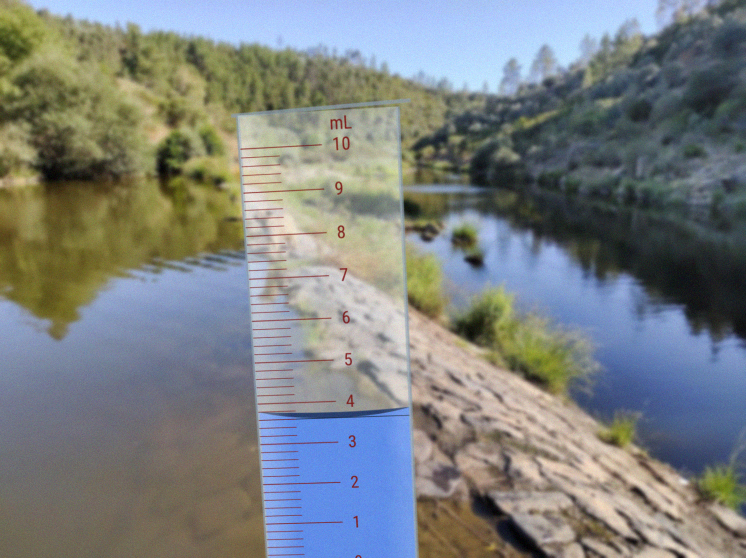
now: 3.6
